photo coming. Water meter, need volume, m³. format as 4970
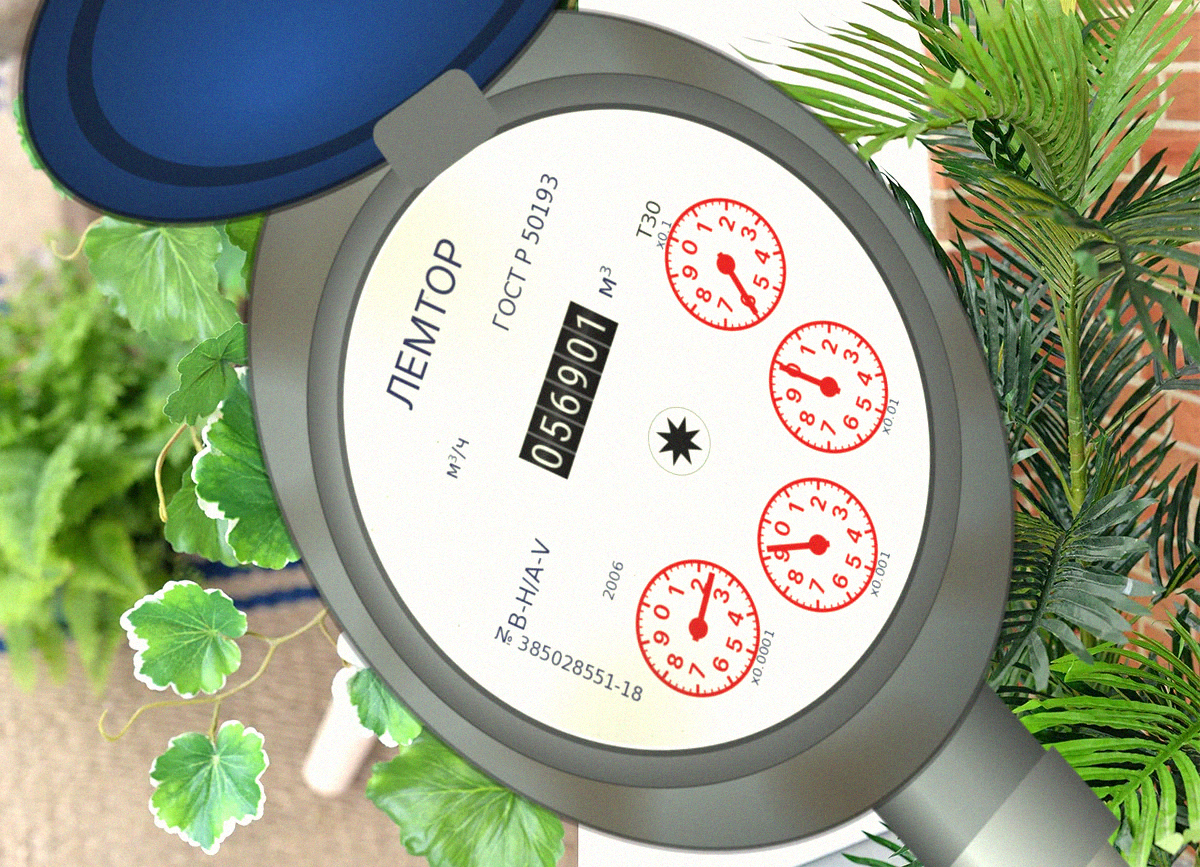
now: 56901.5992
